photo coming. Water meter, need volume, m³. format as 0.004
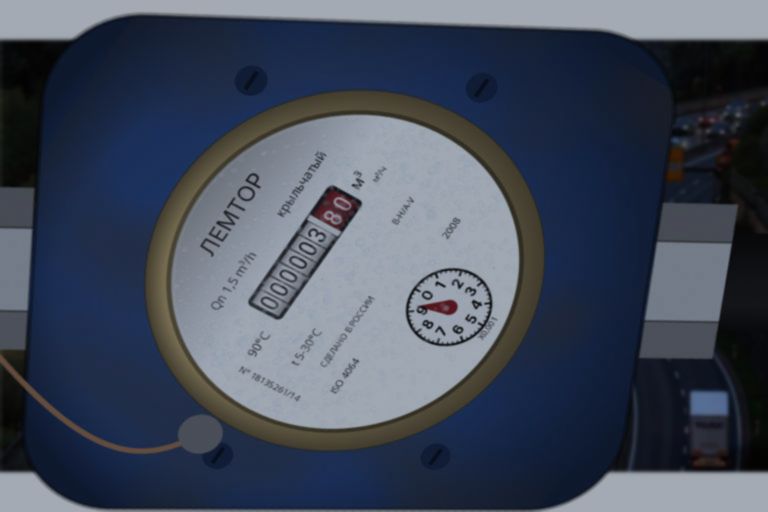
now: 3.799
